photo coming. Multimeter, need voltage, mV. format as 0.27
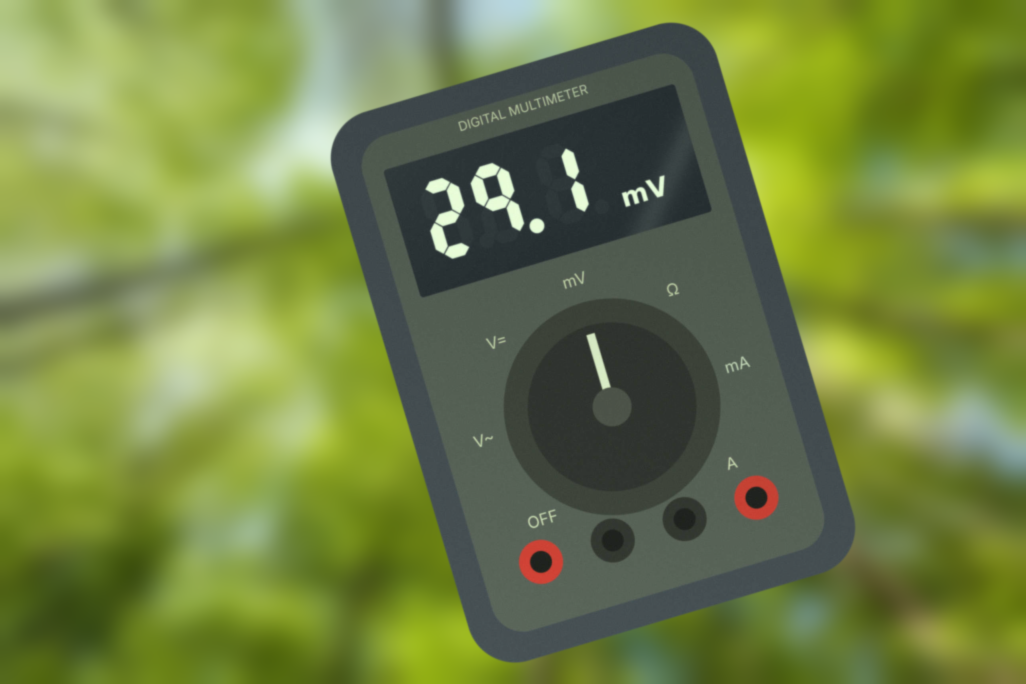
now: 29.1
